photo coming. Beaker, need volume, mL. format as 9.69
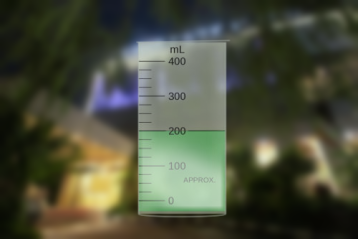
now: 200
